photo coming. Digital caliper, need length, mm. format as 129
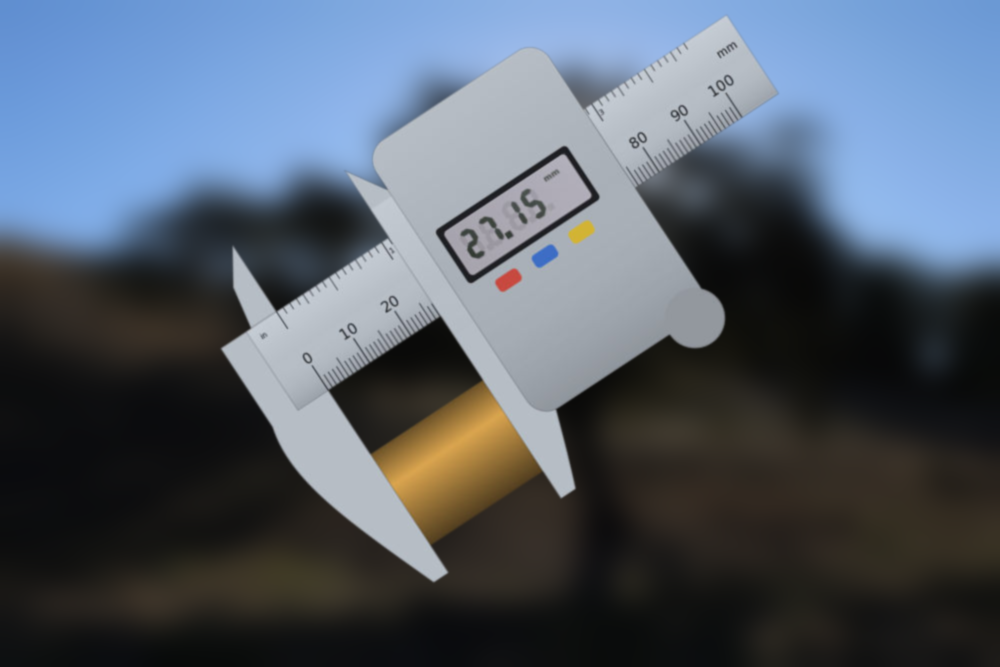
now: 27.15
